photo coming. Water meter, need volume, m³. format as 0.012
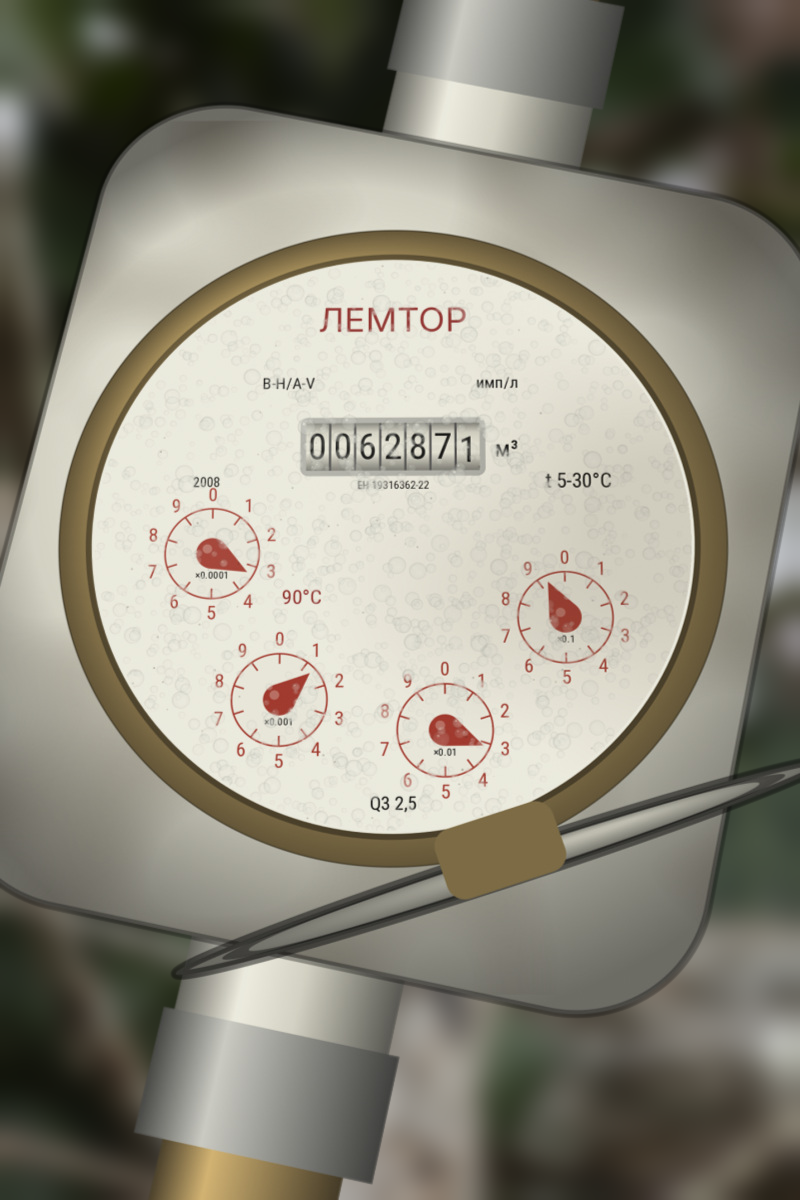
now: 62870.9313
